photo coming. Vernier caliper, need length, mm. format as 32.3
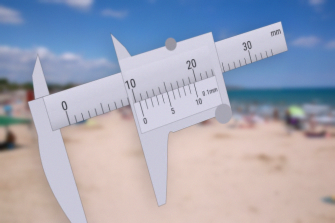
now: 10.6
